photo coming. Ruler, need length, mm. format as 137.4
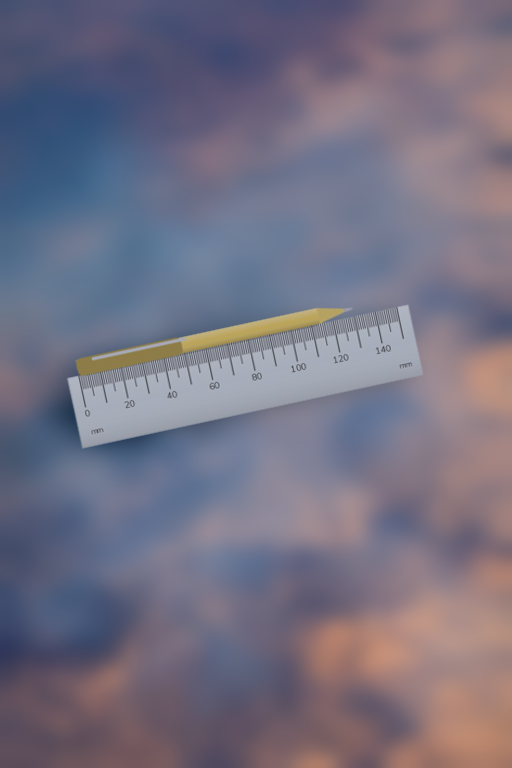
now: 130
